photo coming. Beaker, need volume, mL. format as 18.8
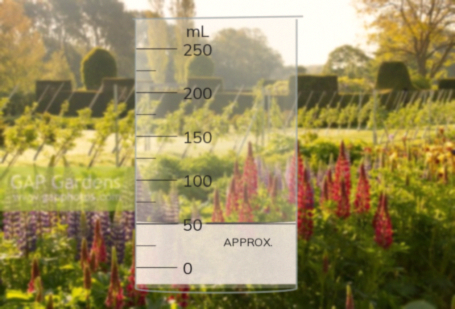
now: 50
